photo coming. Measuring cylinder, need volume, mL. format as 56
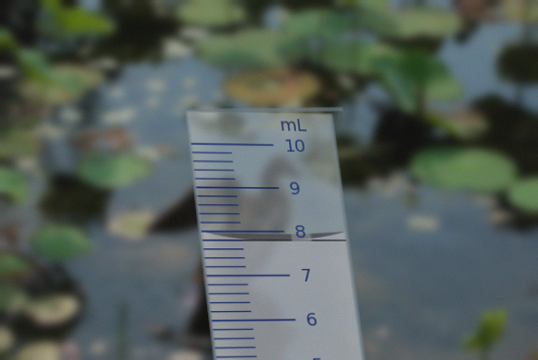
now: 7.8
